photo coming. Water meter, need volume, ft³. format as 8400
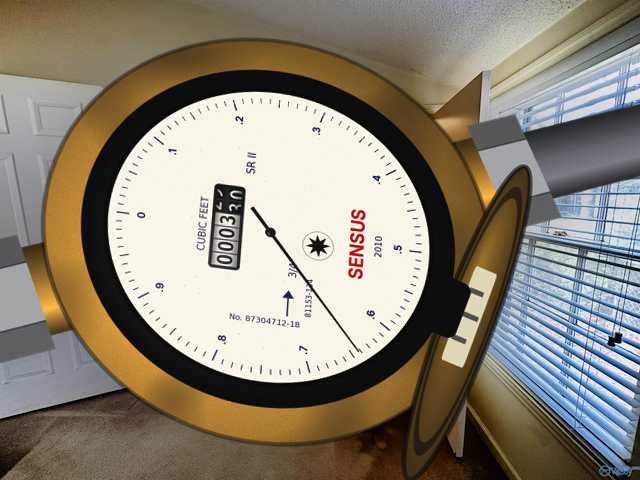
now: 329.64
